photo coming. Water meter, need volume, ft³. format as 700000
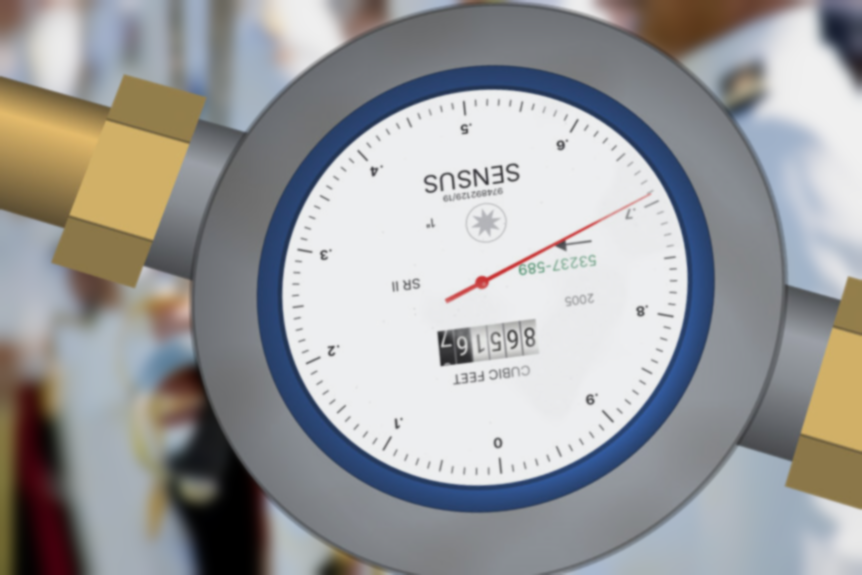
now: 865166.69
